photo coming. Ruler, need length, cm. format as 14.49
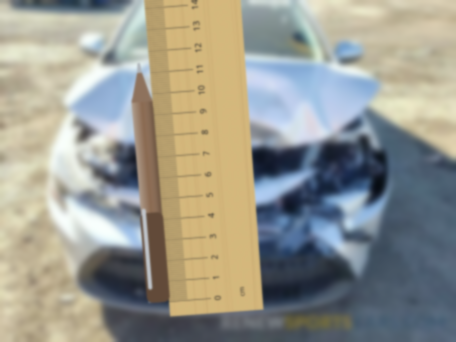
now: 11.5
